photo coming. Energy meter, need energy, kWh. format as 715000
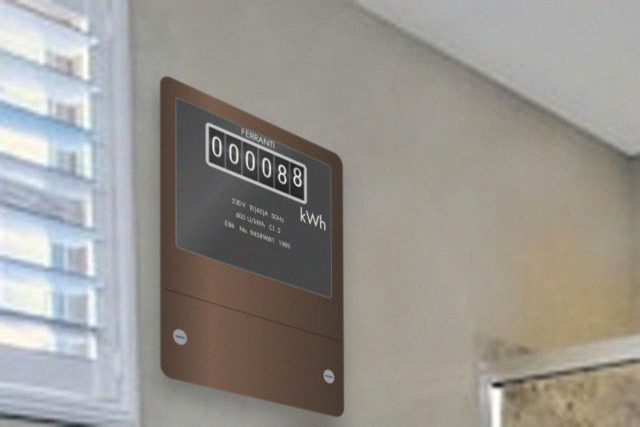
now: 88
